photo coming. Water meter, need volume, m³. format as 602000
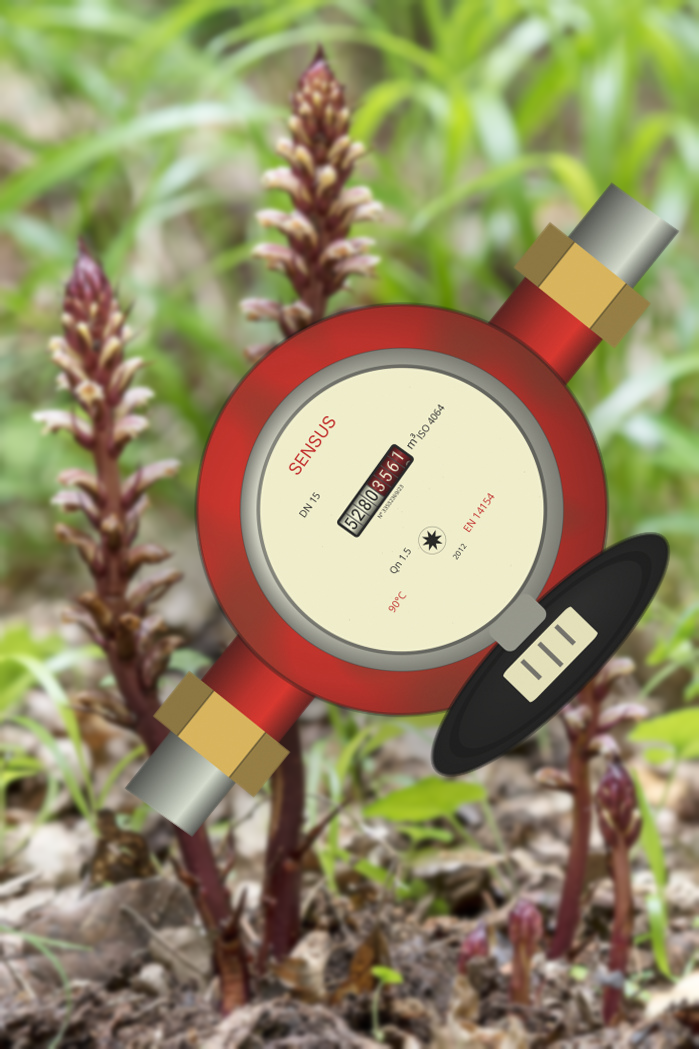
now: 5280.3561
